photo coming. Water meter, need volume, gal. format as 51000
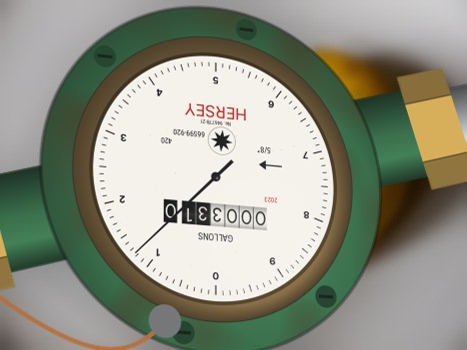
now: 3311.2
